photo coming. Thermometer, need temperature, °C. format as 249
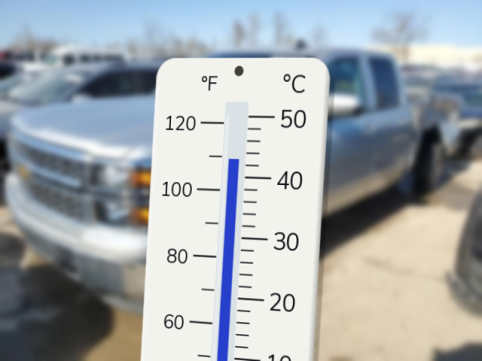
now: 43
